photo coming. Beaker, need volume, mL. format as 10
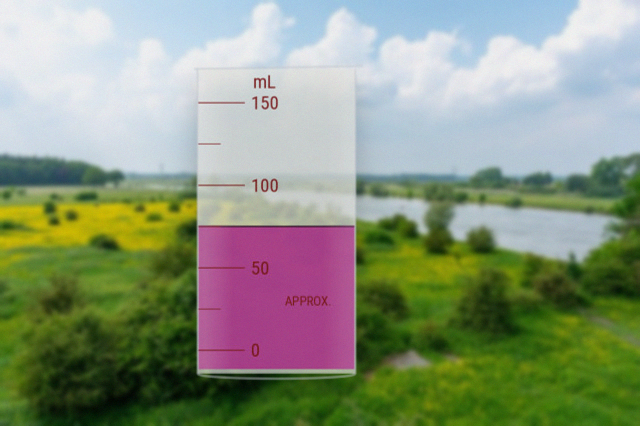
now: 75
